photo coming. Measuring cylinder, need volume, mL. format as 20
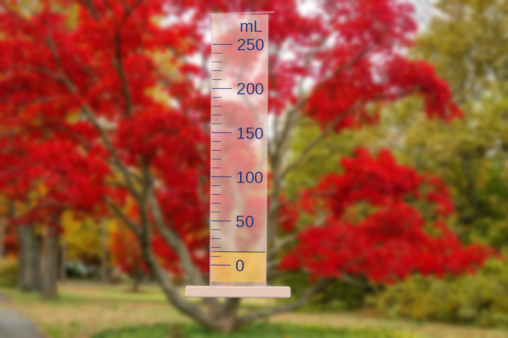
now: 15
